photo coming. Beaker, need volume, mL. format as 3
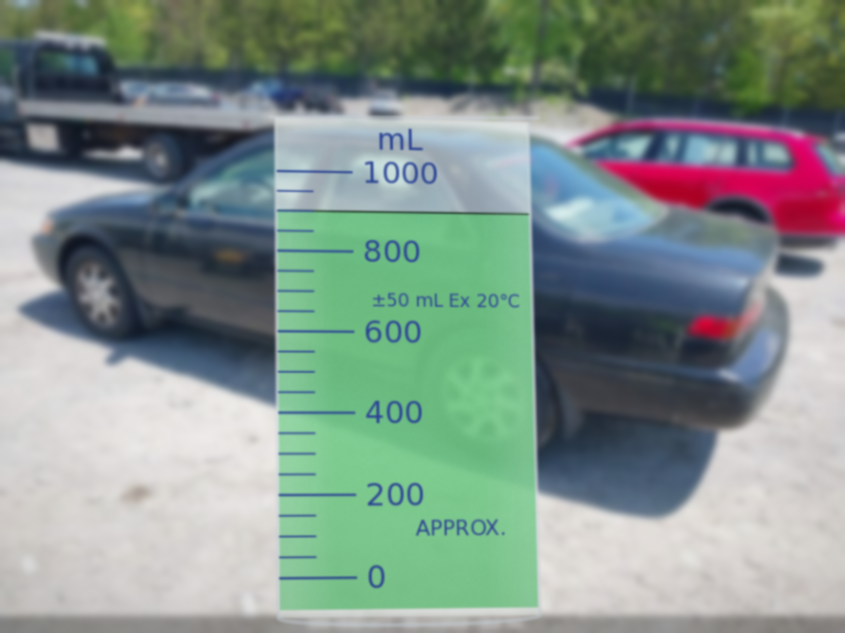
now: 900
